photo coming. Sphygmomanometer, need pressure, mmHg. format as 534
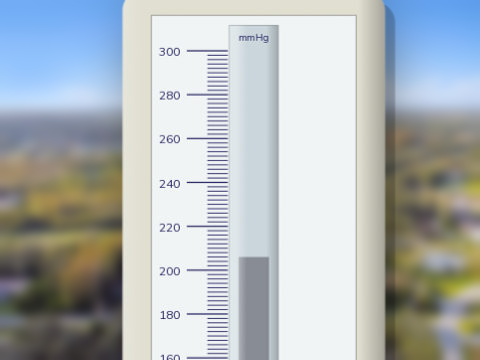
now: 206
